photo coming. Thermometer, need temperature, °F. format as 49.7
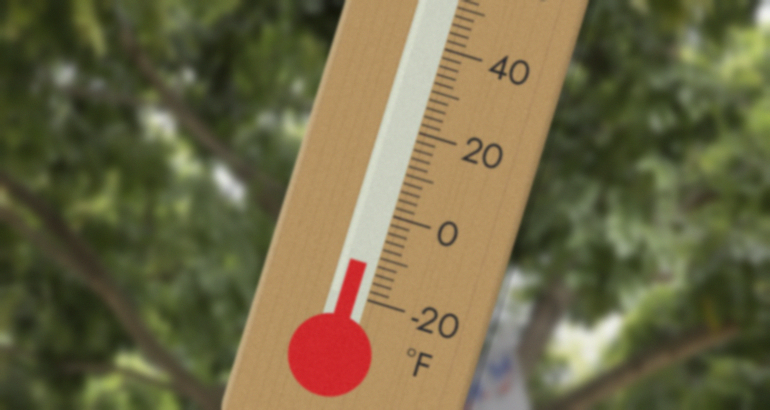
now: -12
